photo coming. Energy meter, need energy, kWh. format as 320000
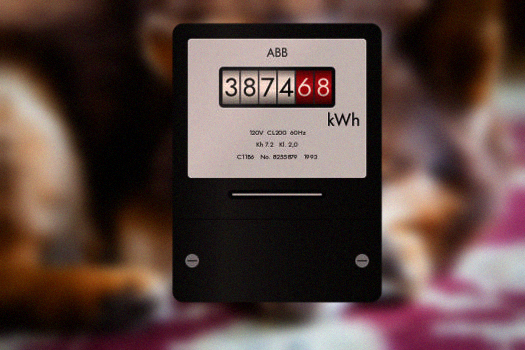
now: 3874.68
